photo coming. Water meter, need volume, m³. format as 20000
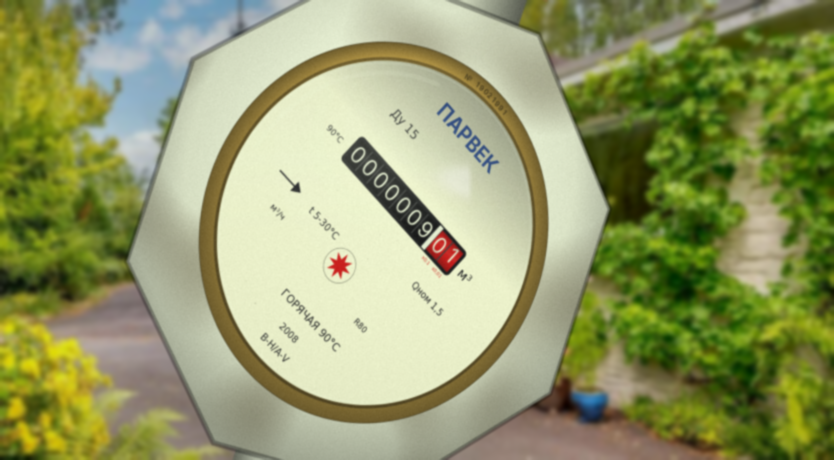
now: 9.01
